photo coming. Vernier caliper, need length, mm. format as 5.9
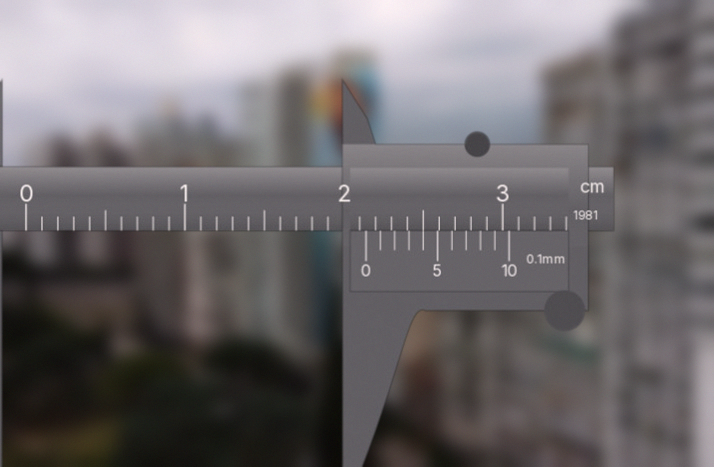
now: 21.4
